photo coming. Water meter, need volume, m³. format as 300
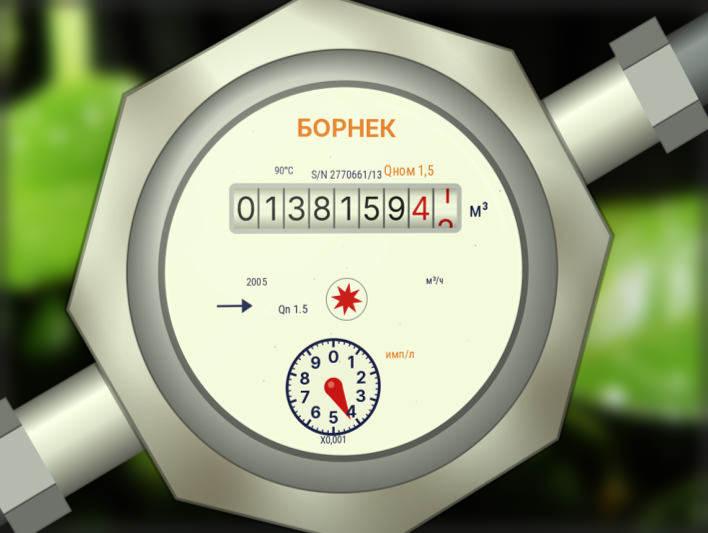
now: 138159.414
